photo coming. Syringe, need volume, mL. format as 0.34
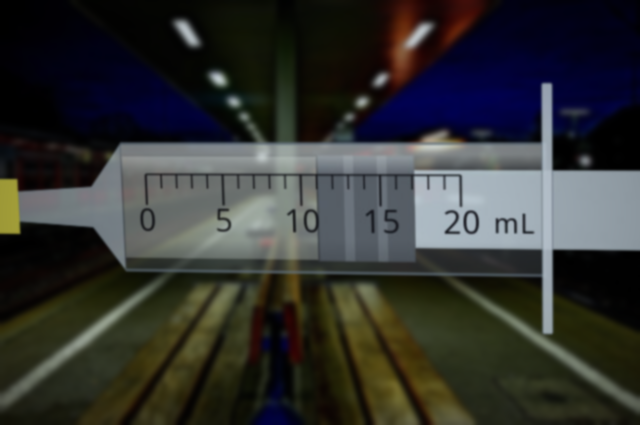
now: 11
